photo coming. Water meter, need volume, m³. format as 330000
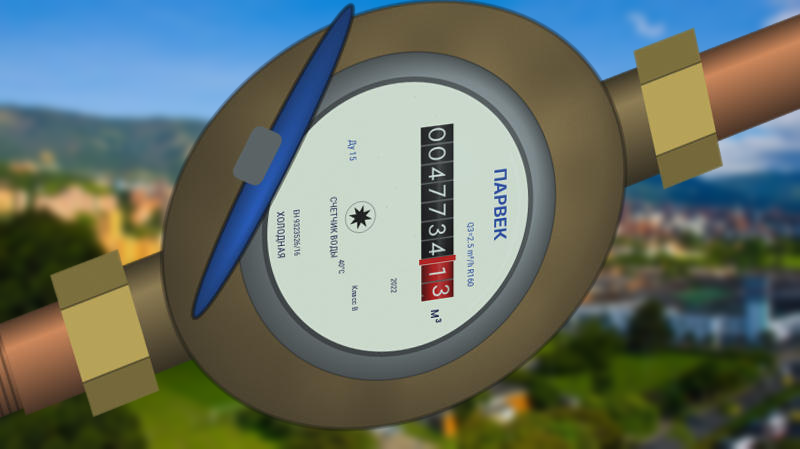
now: 47734.13
